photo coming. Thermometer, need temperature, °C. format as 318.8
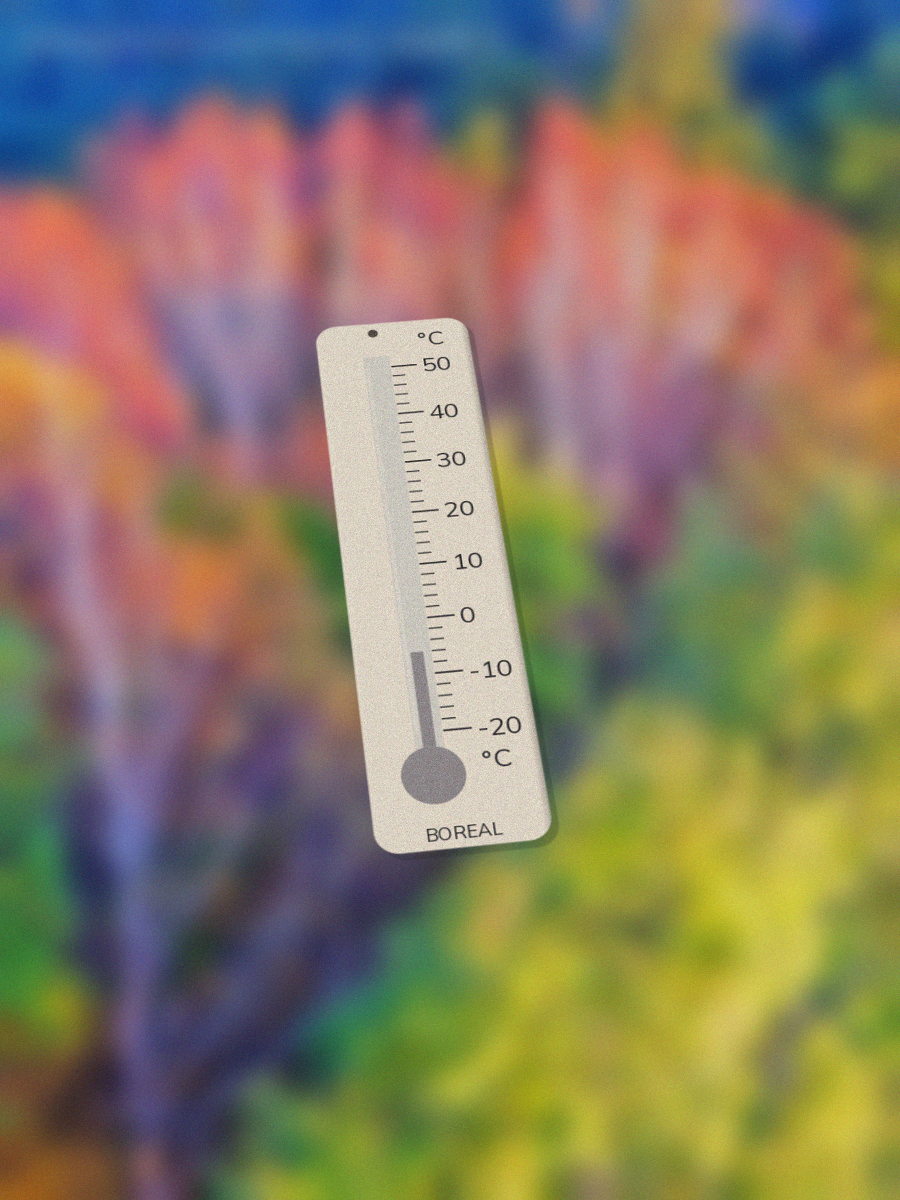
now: -6
